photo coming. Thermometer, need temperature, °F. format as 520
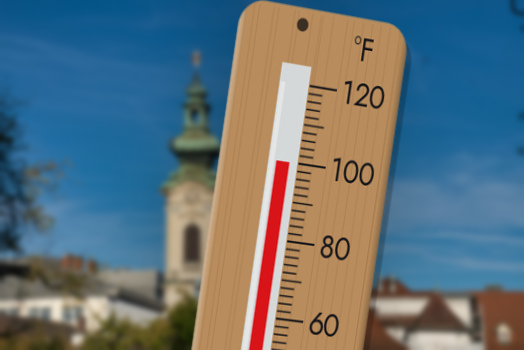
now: 100
